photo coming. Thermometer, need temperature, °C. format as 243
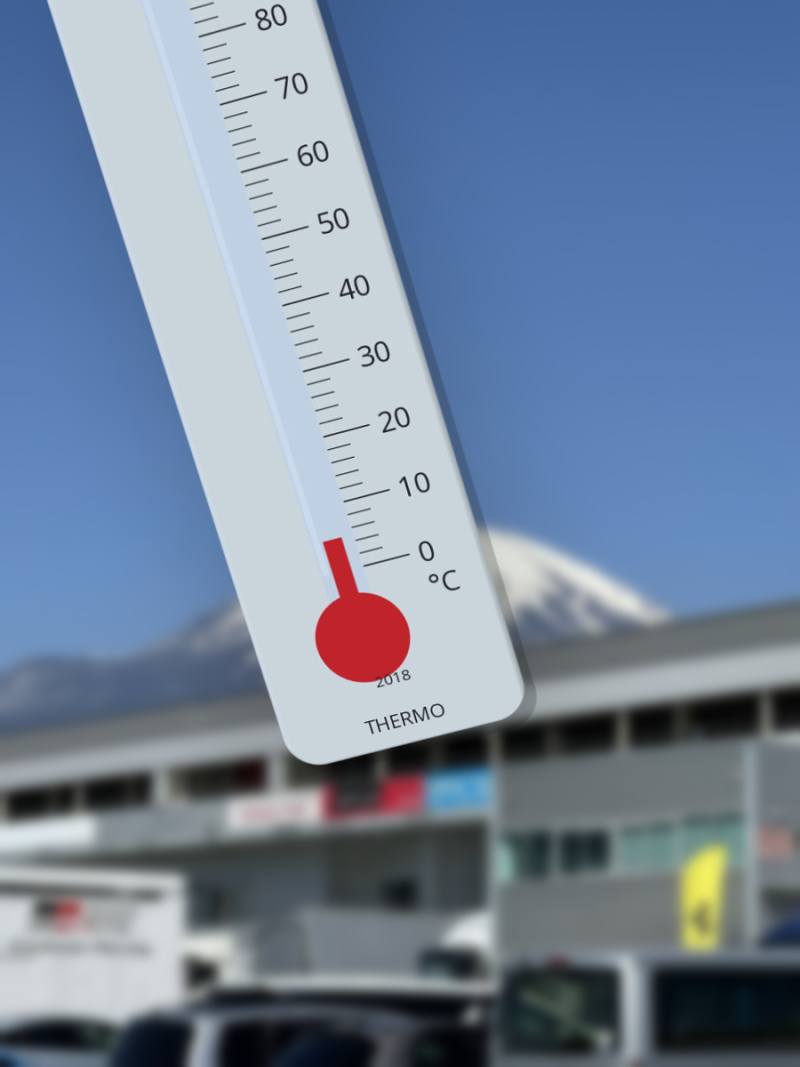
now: 5
